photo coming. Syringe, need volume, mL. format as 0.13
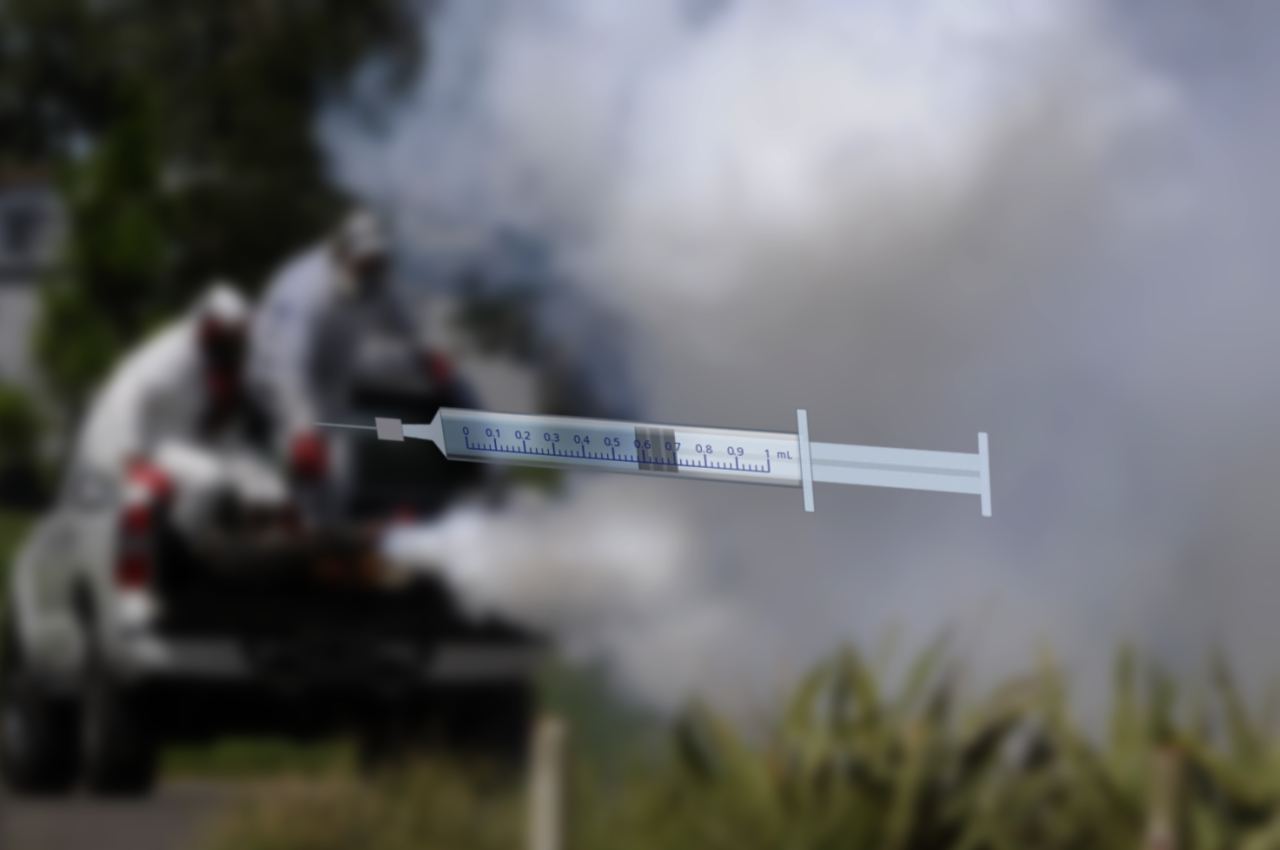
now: 0.58
